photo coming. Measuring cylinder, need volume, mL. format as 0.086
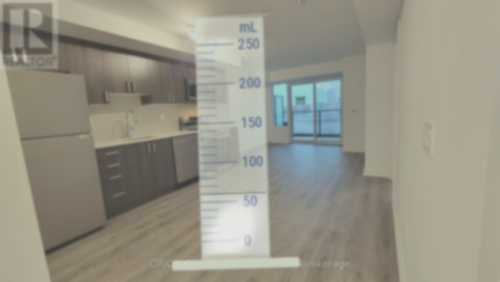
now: 60
